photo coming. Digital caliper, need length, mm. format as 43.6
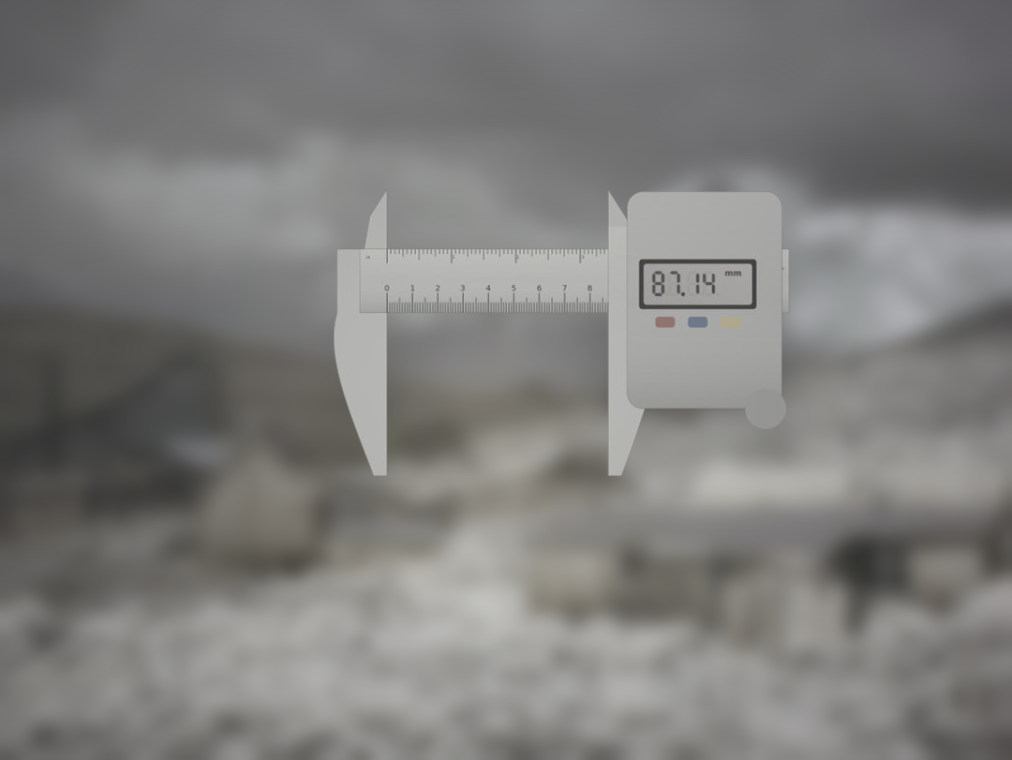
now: 87.14
